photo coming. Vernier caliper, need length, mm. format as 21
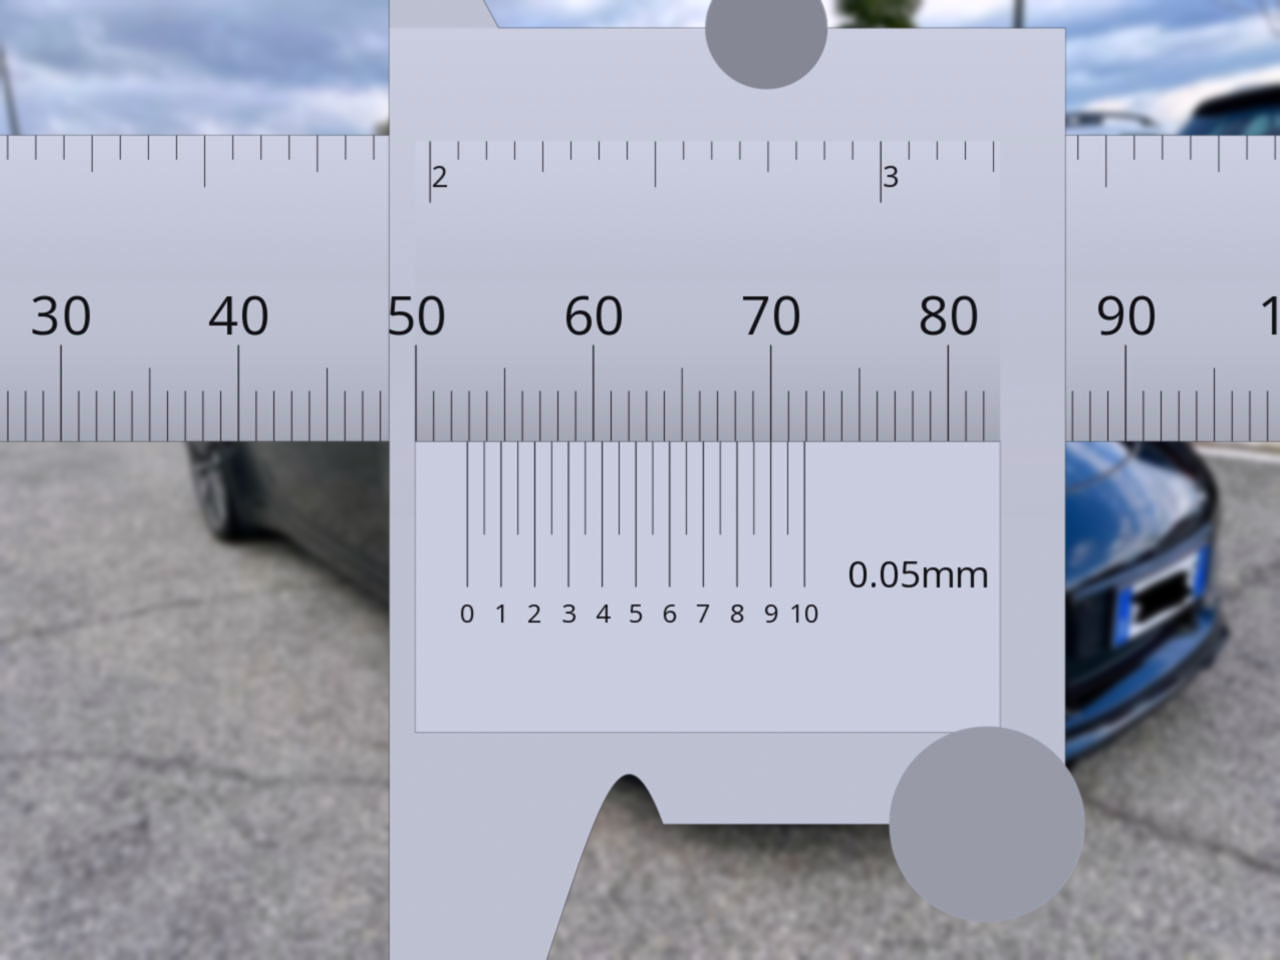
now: 52.9
